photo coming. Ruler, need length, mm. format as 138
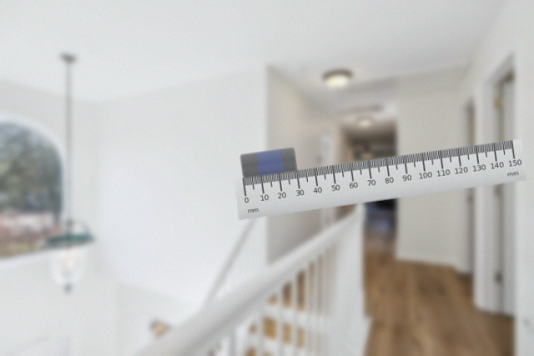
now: 30
